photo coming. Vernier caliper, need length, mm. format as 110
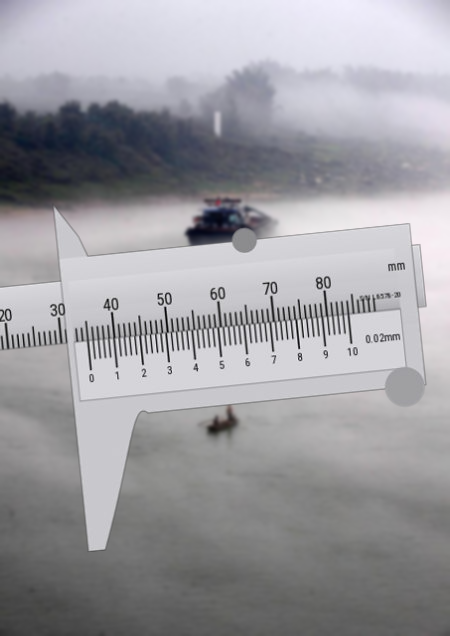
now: 35.0
